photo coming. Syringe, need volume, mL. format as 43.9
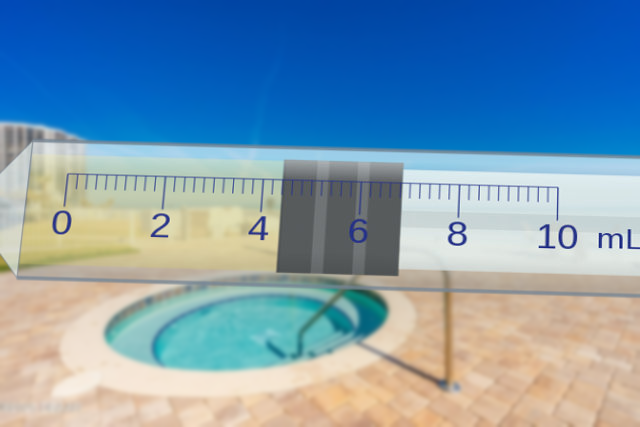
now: 4.4
